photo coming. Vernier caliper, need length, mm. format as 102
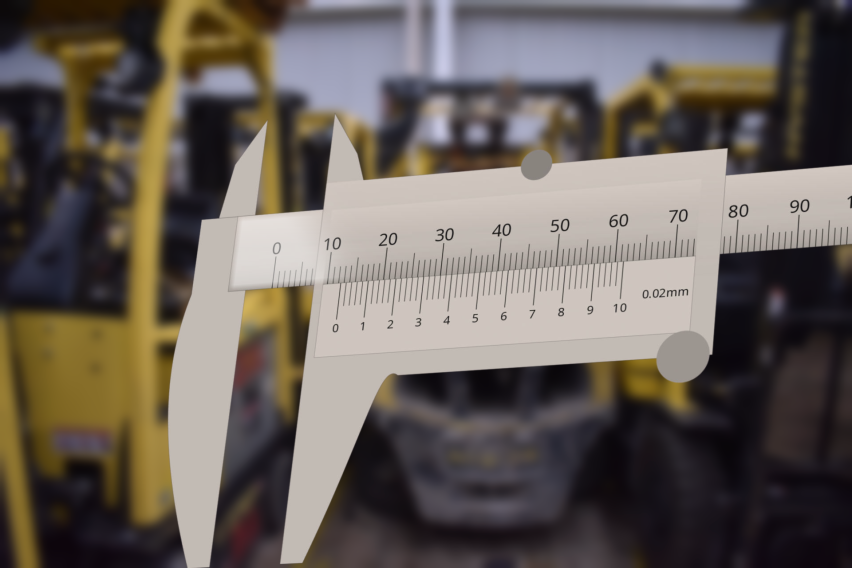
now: 12.4
